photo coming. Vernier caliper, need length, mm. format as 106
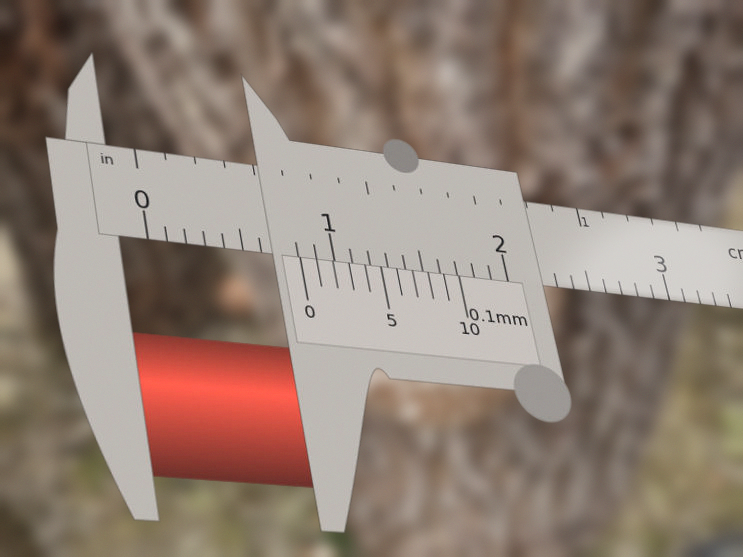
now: 8.1
